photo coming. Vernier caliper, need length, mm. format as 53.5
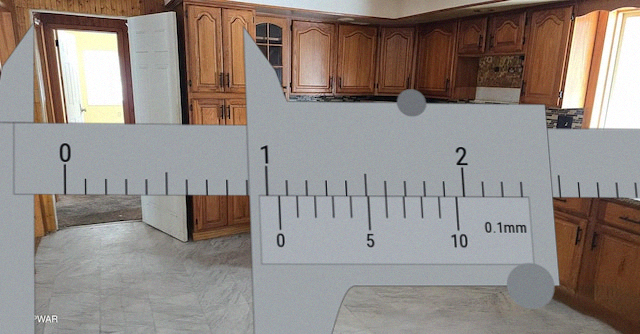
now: 10.6
